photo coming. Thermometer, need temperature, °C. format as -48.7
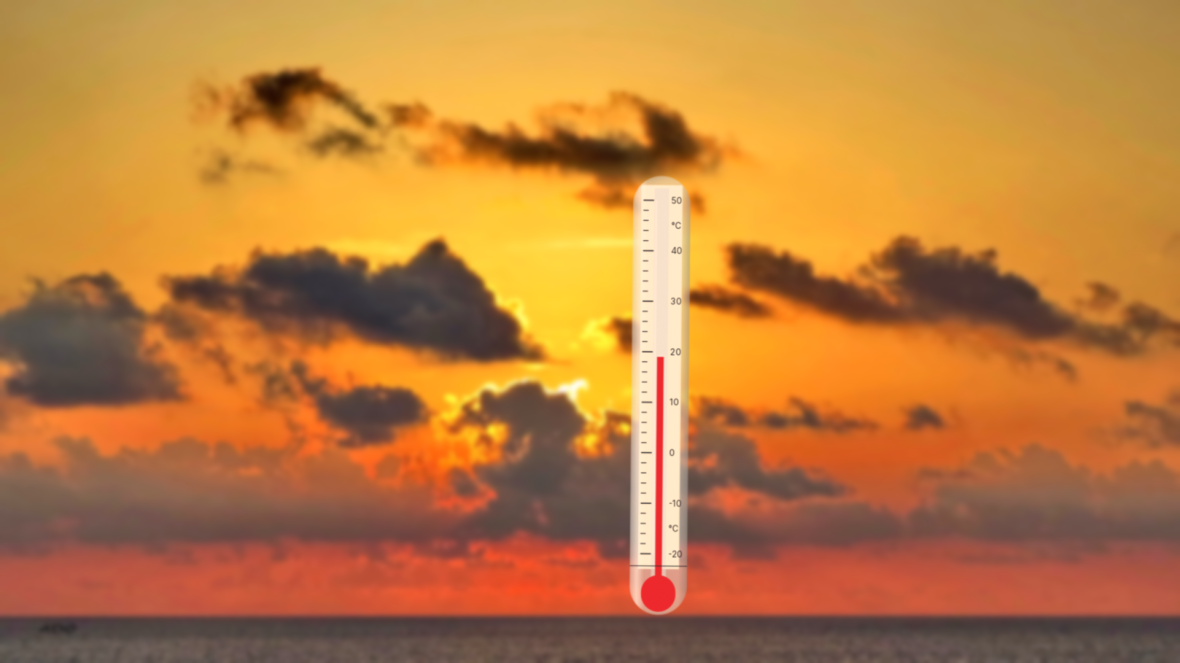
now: 19
